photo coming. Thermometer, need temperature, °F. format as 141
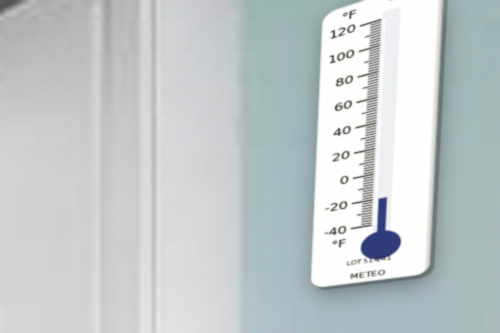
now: -20
